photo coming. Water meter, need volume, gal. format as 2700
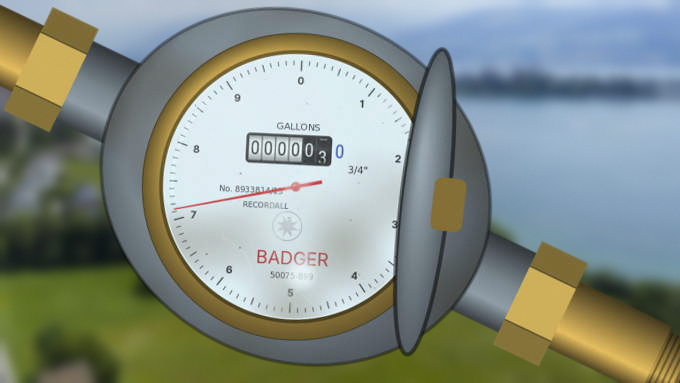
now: 27.1
